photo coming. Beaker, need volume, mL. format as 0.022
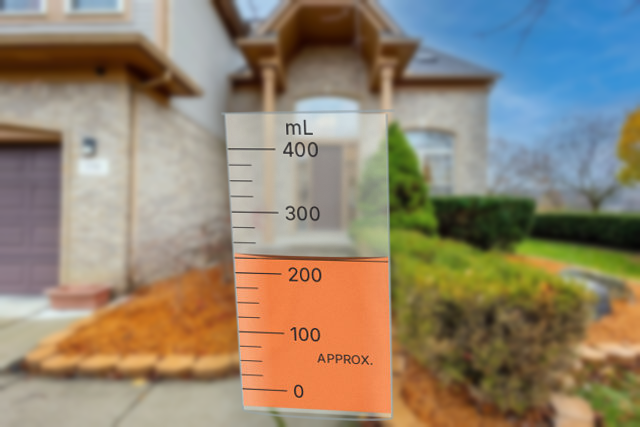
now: 225
